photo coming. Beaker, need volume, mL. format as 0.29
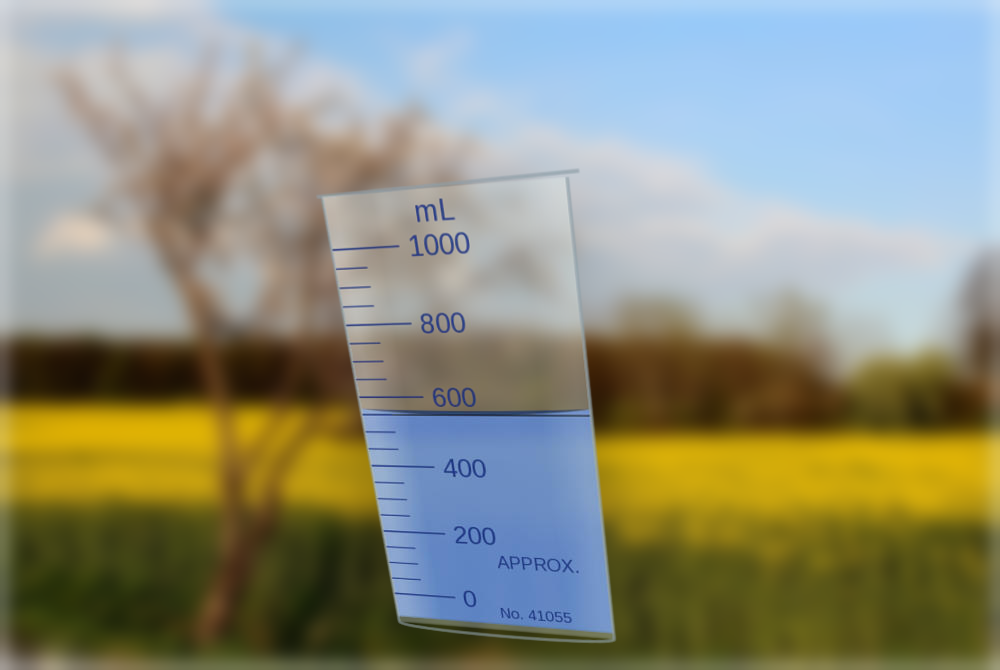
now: 550
